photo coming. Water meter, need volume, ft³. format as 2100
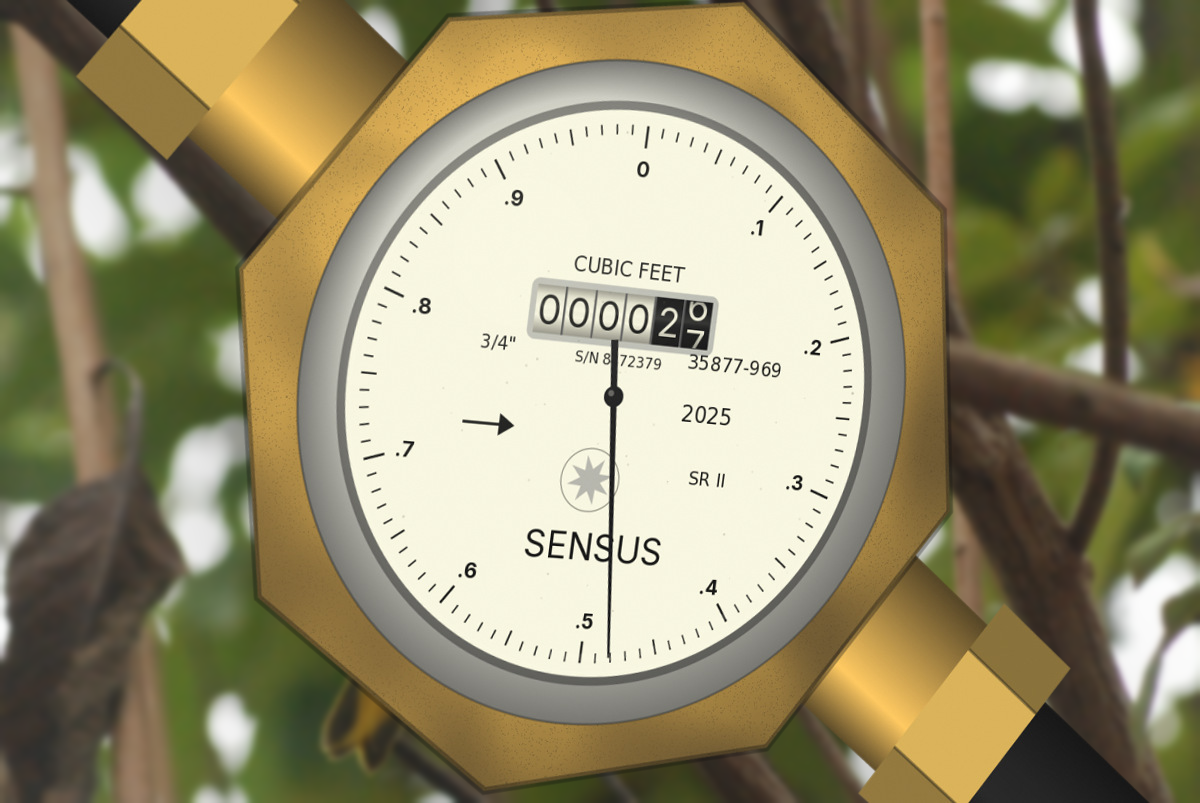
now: 26.48
